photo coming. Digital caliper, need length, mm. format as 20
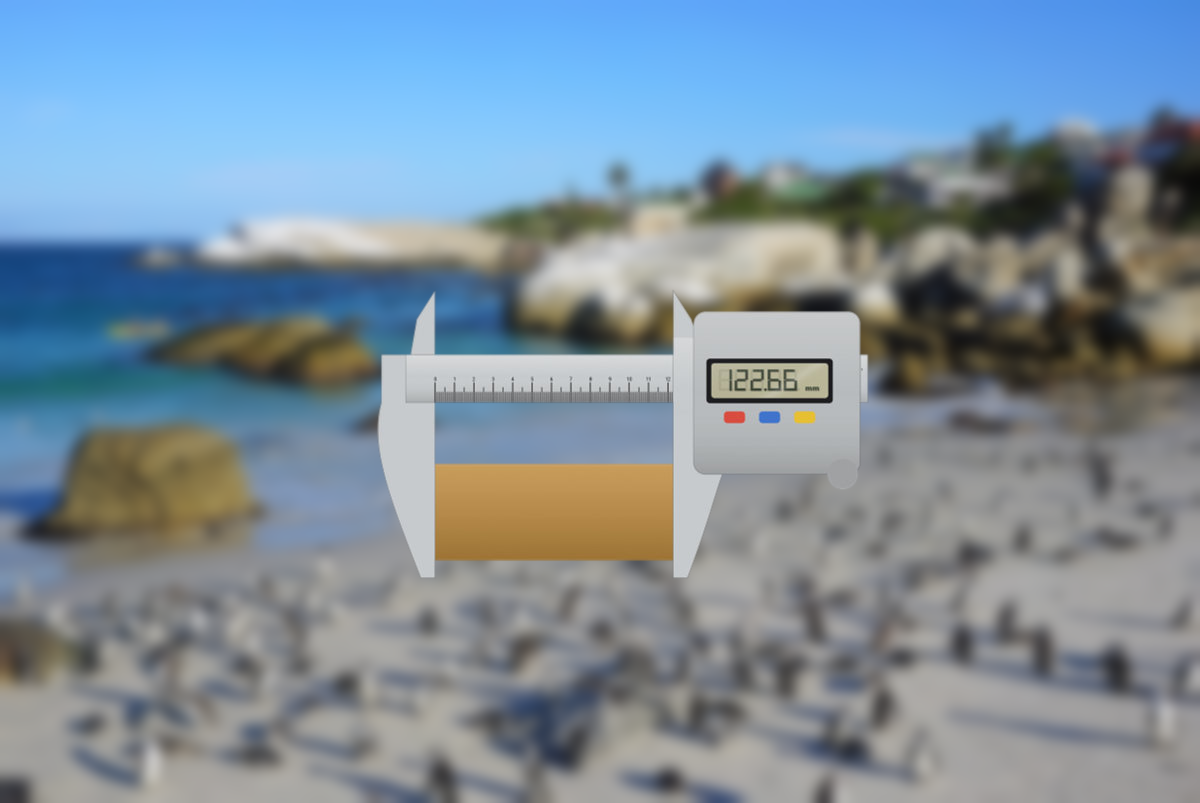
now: 122.66
